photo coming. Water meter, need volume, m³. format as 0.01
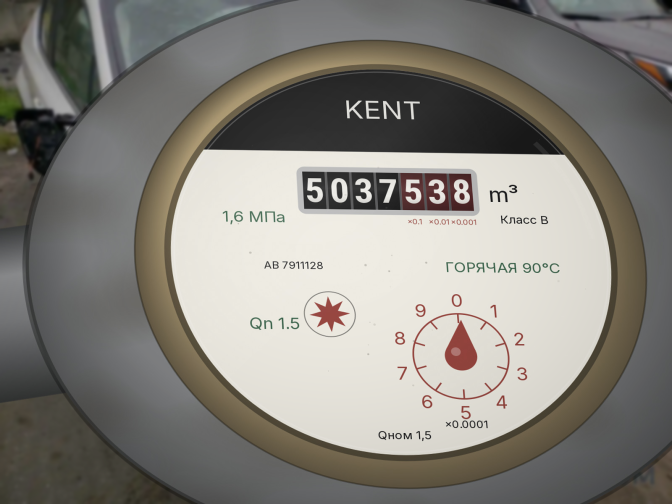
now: 5037.5380
